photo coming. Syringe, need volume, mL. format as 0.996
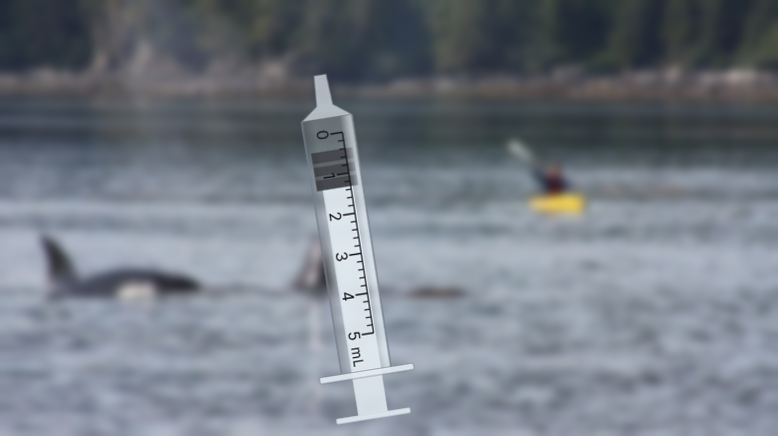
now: 0.4
